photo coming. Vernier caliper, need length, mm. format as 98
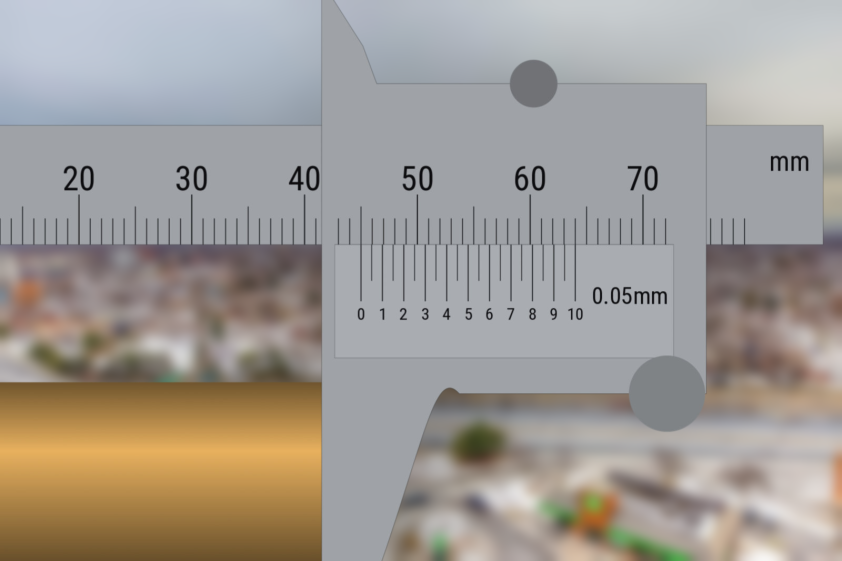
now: 45.0
